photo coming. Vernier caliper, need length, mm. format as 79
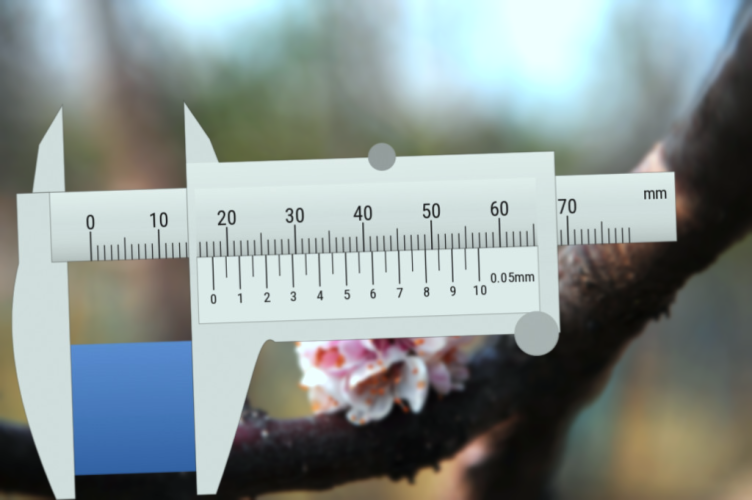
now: 17.8
